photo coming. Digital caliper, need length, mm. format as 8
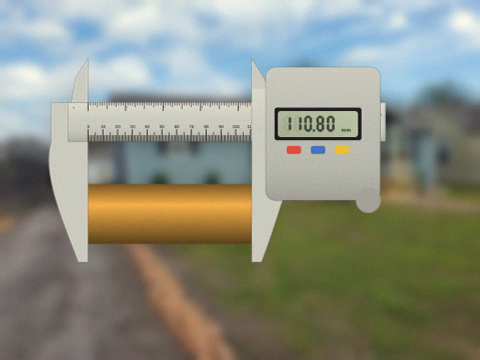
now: 110.80
